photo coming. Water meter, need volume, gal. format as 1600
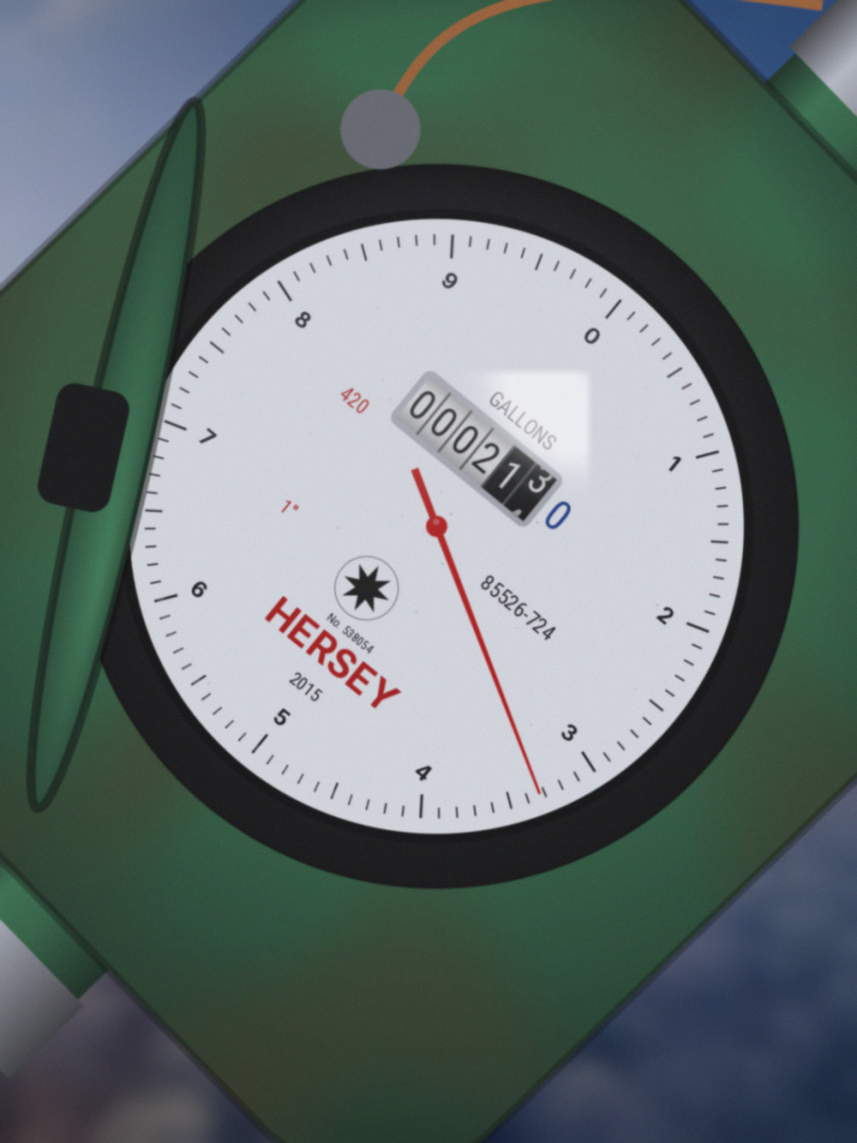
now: 2133.3
